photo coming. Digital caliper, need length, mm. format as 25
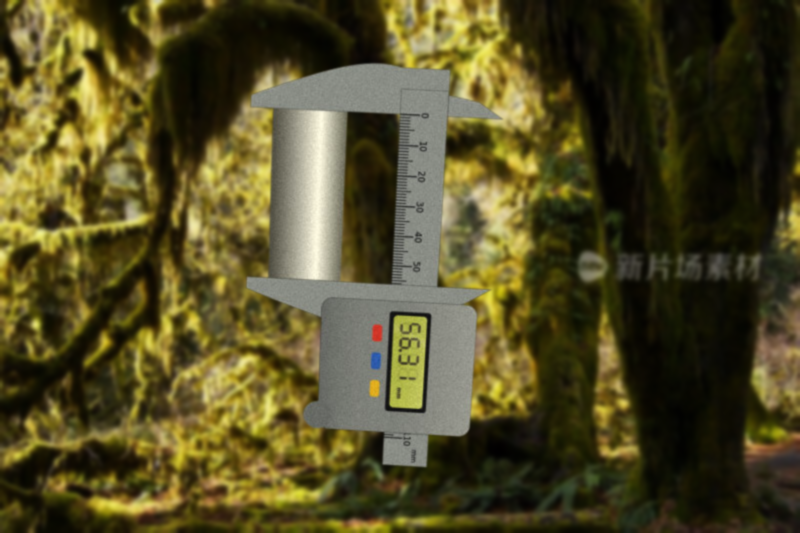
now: 56.31
